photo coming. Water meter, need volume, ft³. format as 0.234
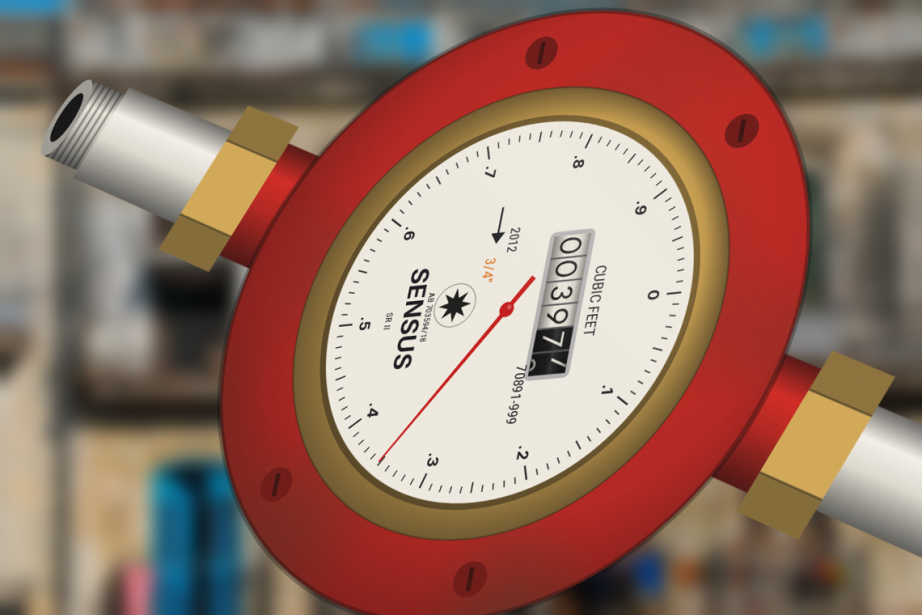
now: 3977.35
